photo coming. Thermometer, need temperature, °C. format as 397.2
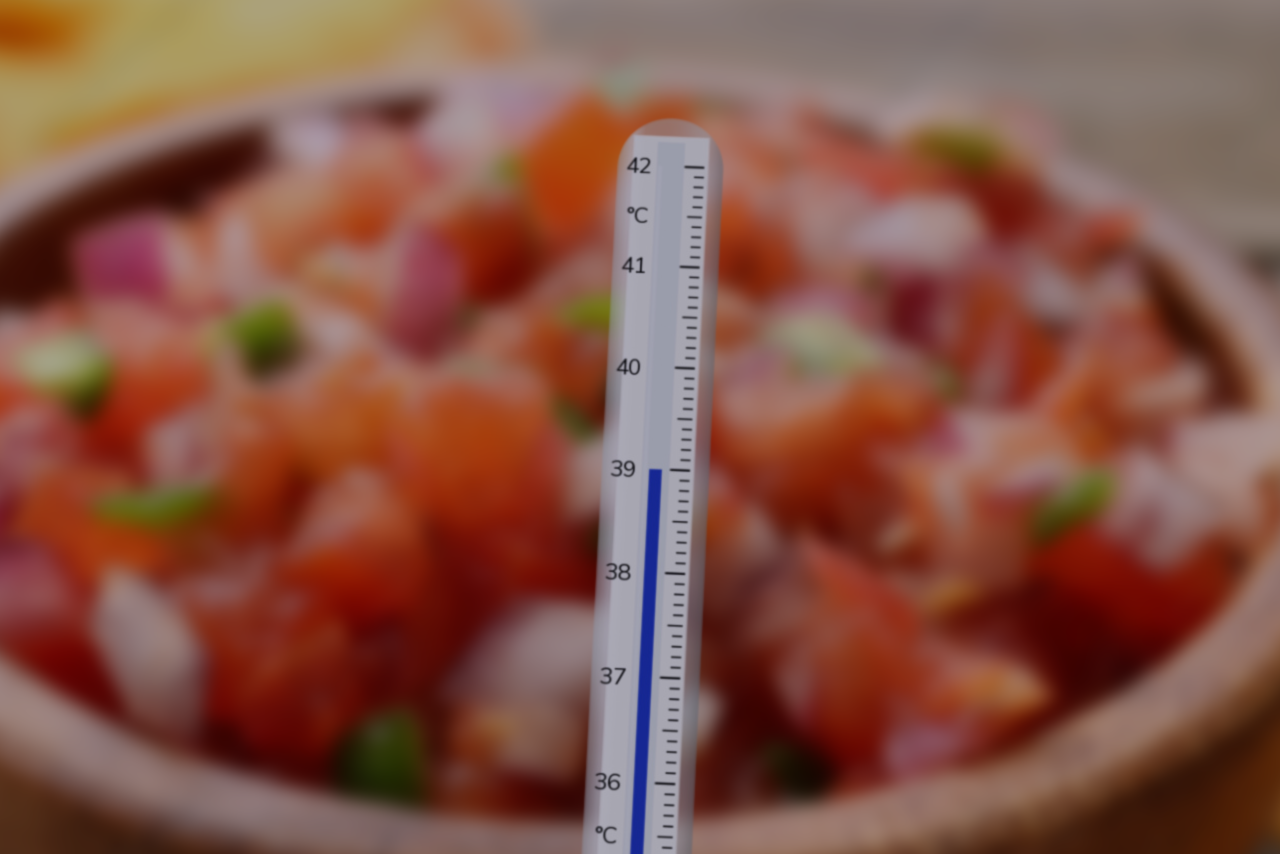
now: 39
